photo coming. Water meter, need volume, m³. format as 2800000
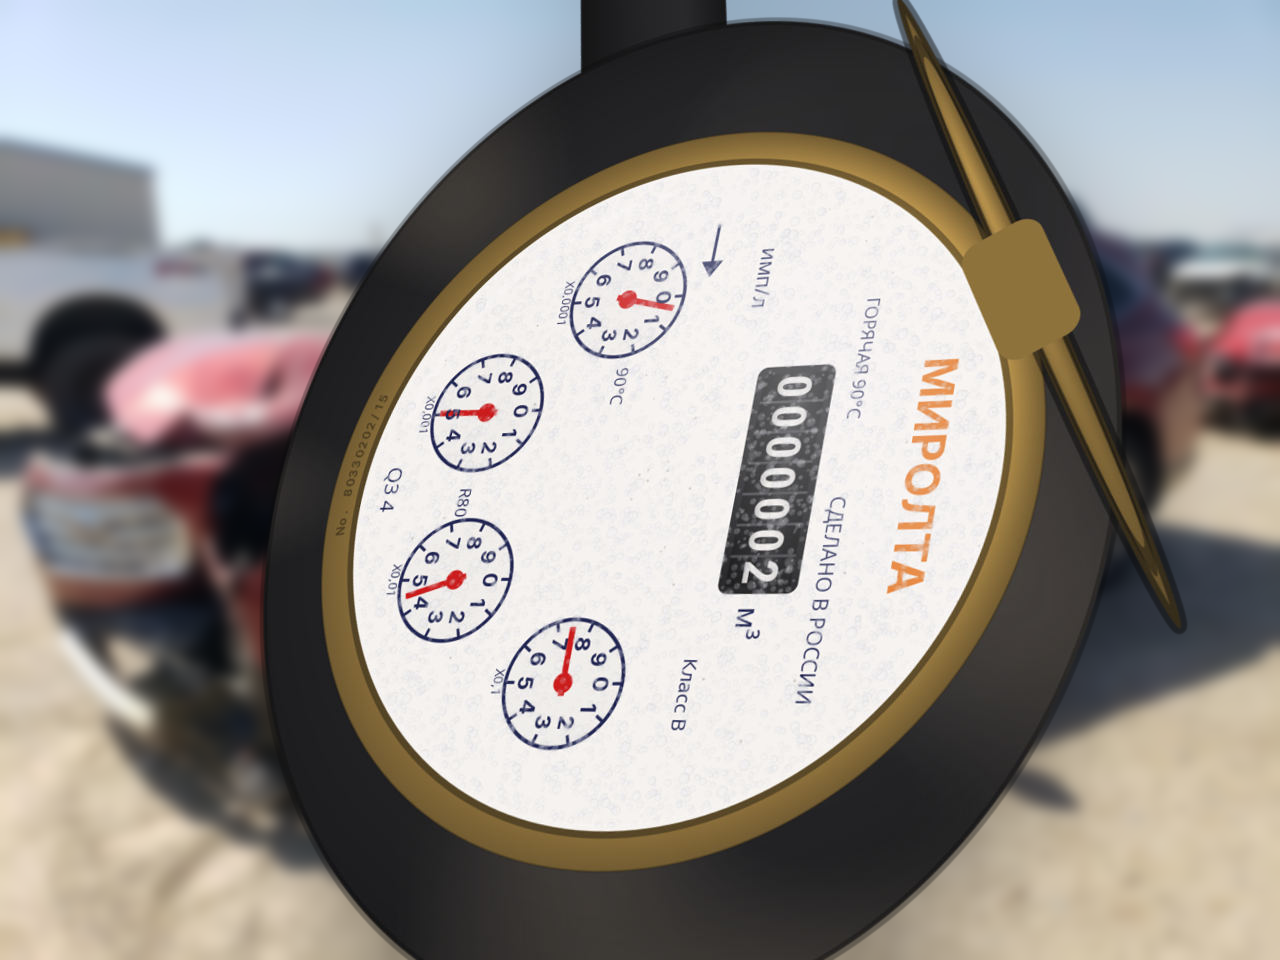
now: 2.7450
